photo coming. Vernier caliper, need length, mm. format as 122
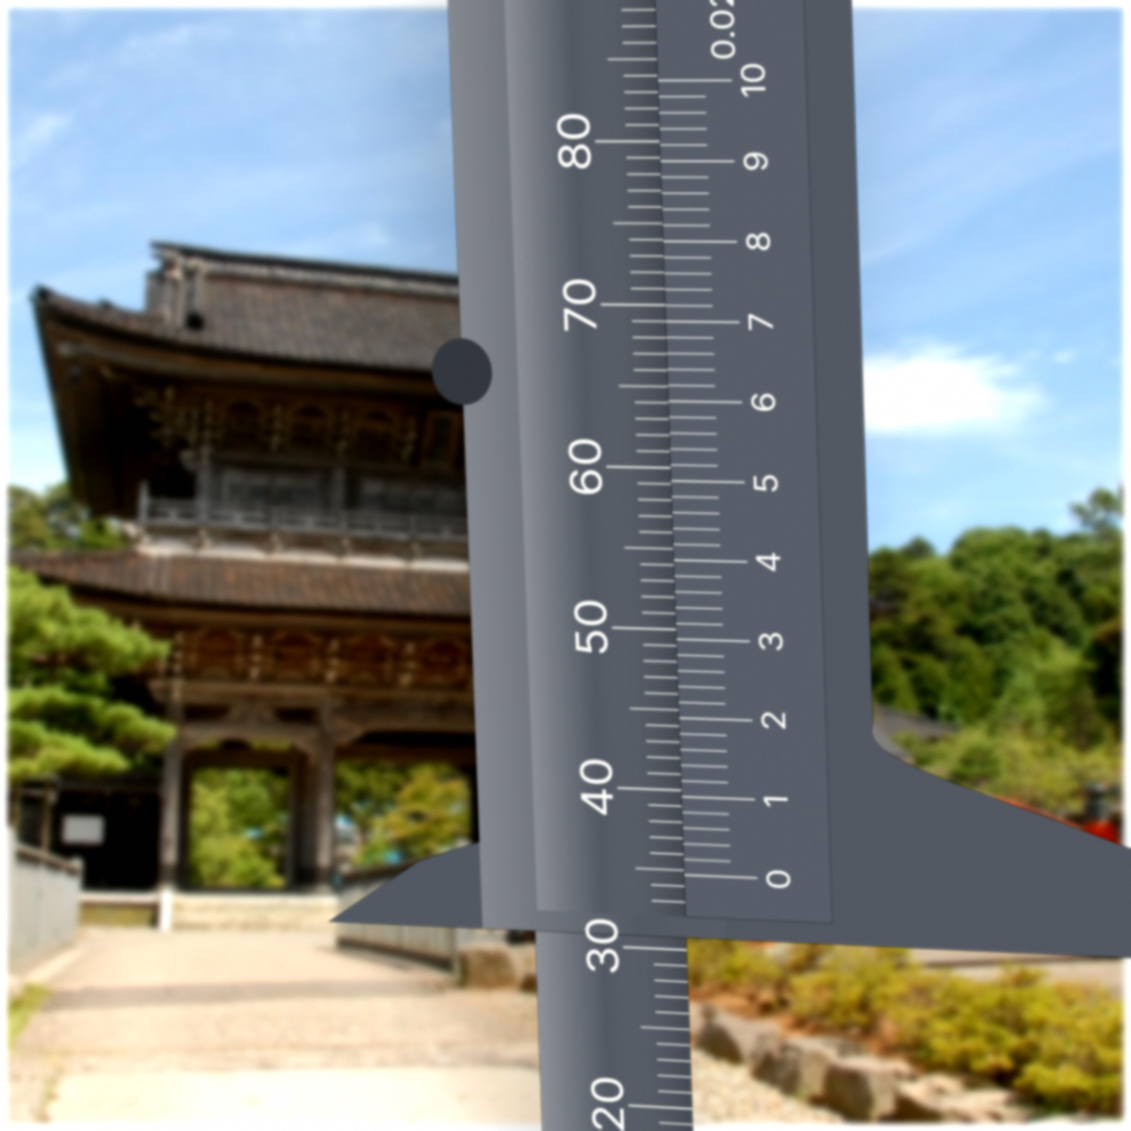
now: 34.7
